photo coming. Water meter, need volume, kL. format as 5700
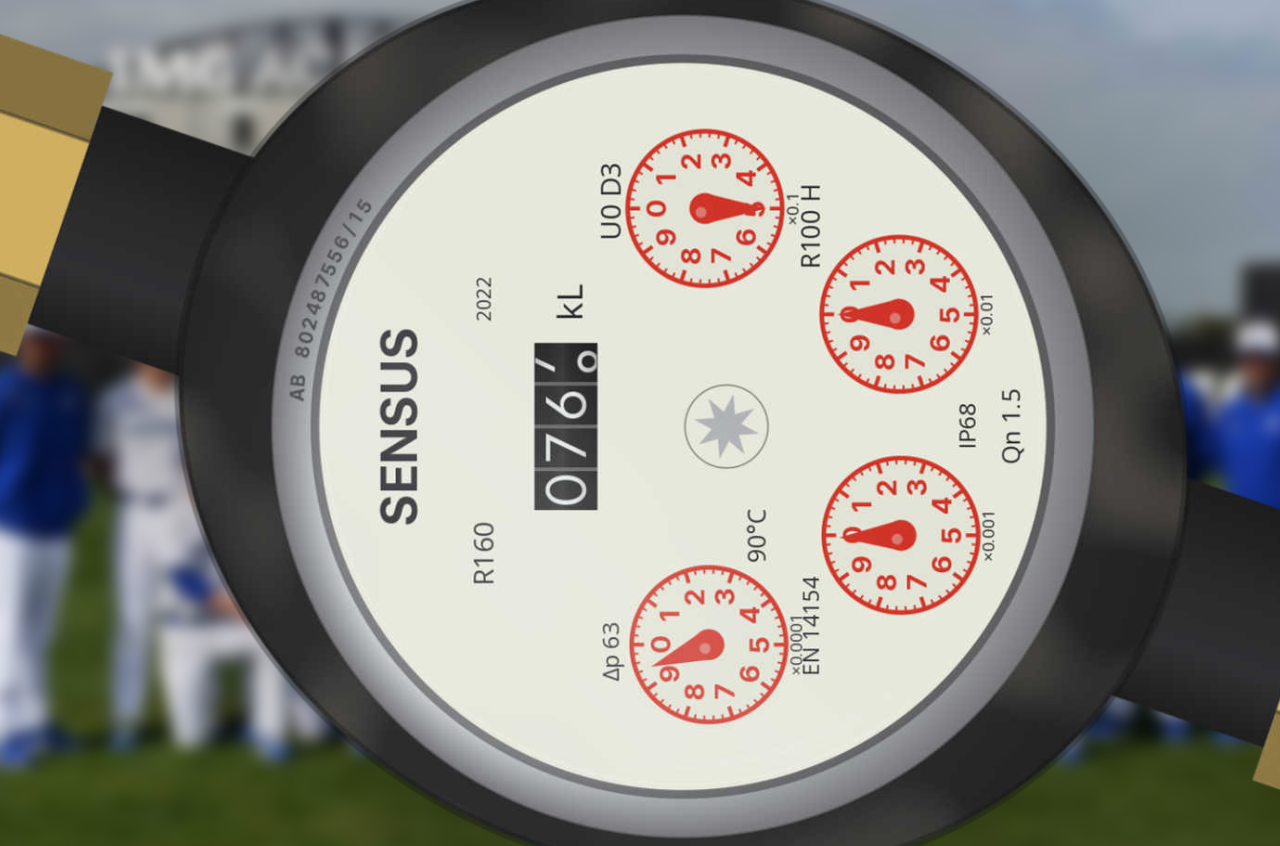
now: 767.4999
